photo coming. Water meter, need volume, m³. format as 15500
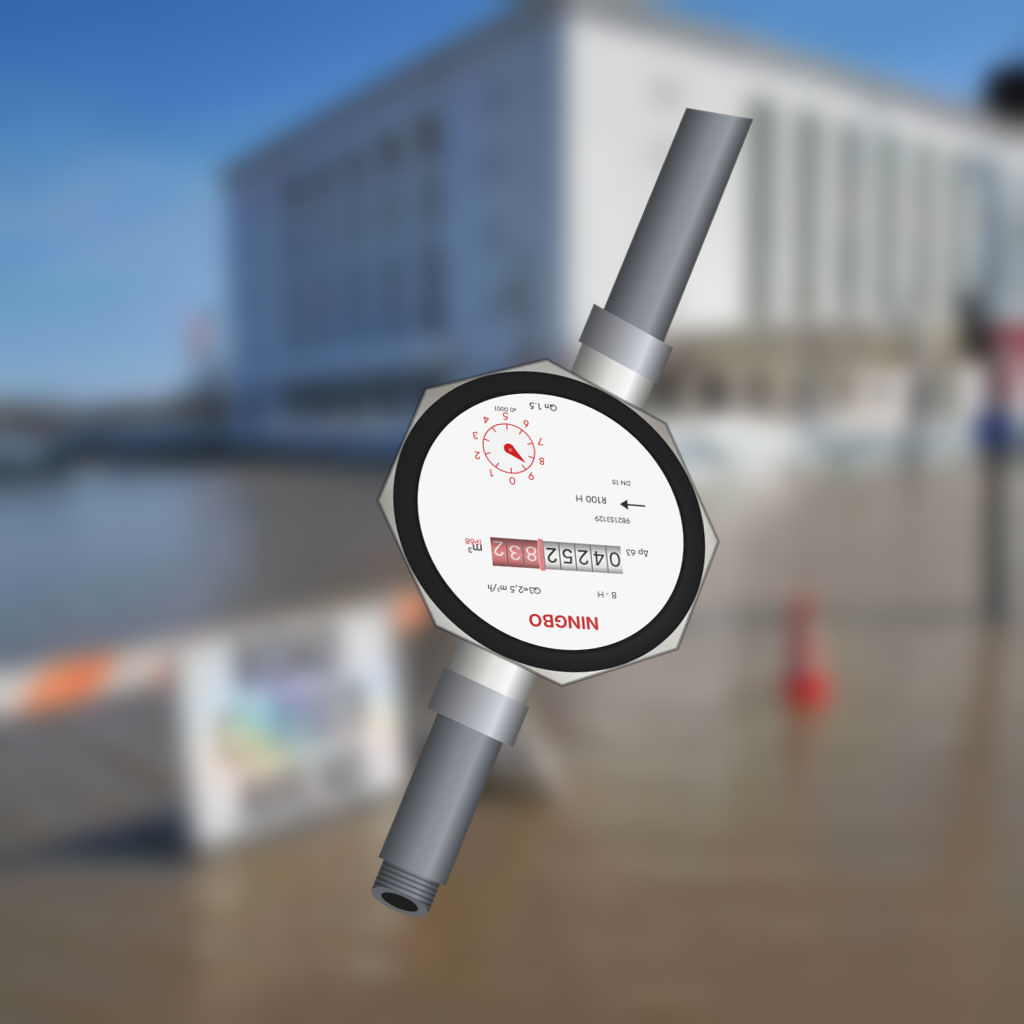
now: 4252.8318
